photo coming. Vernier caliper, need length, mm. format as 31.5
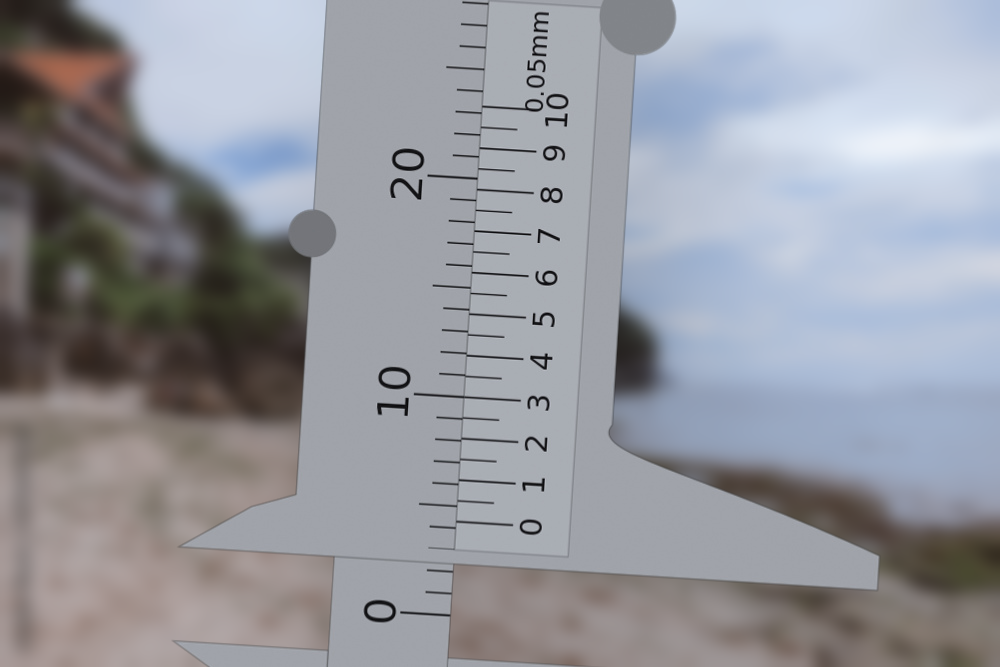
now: 4.3
